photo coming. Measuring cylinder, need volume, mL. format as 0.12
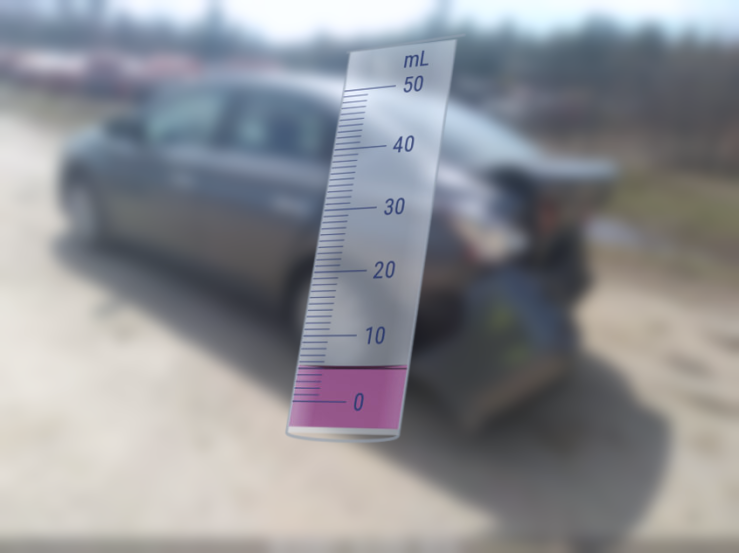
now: 5
